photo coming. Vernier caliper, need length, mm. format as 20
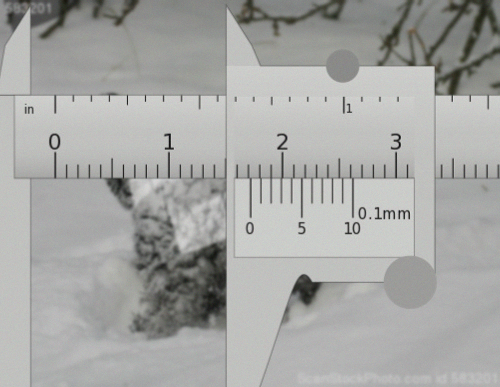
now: 17.2
